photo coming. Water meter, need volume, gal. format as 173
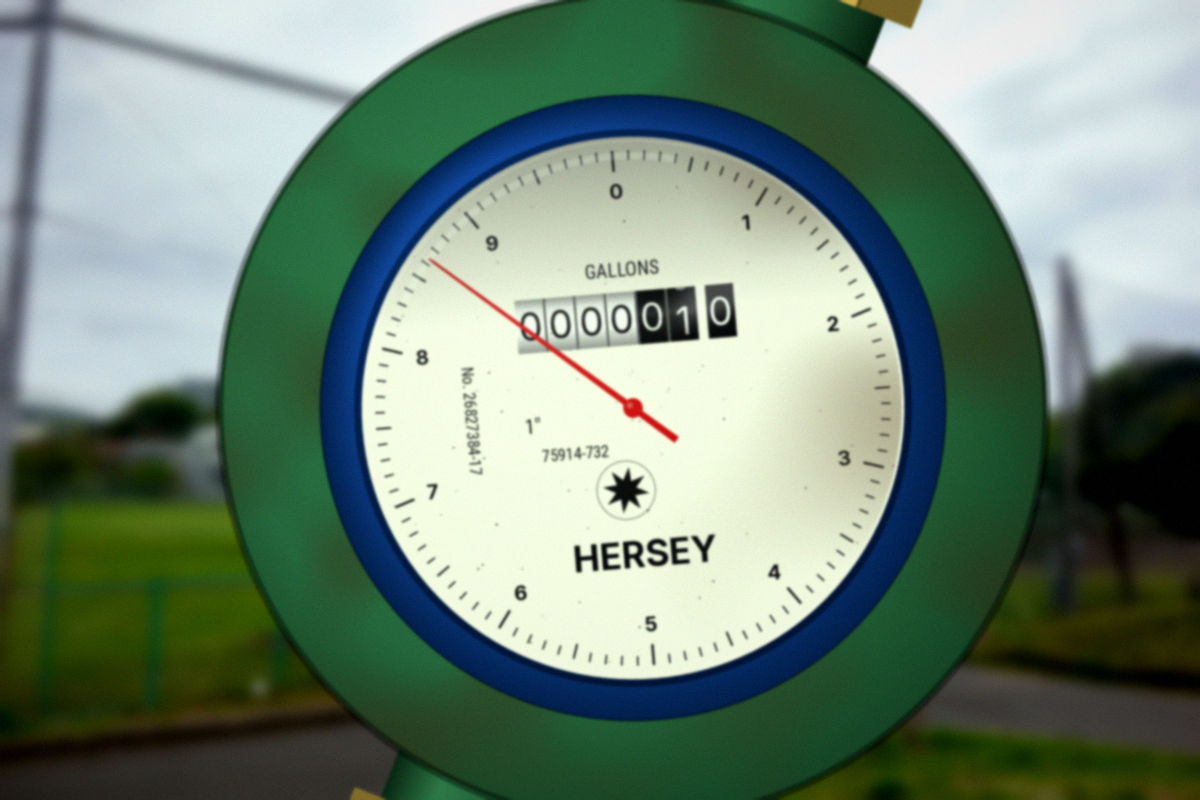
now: 8.6
